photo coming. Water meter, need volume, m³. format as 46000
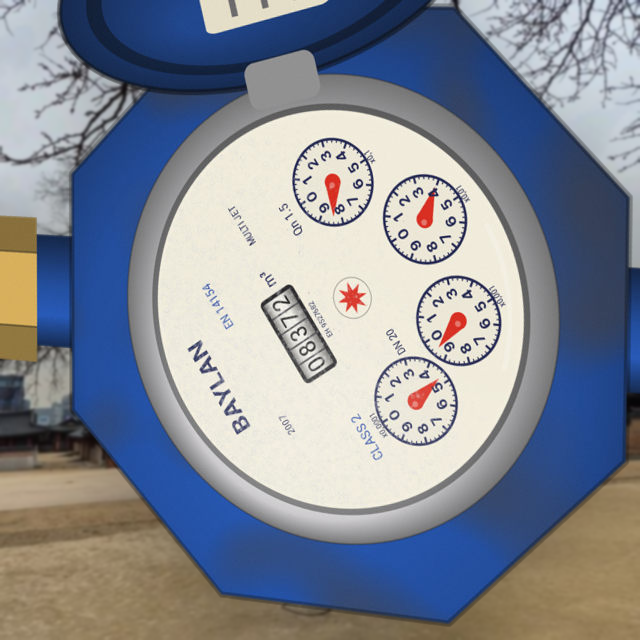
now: 8372.8394
